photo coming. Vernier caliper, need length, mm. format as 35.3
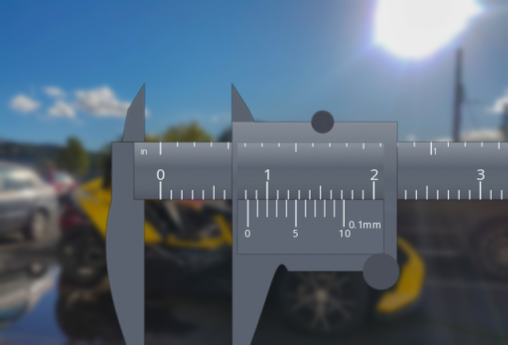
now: 8.2
